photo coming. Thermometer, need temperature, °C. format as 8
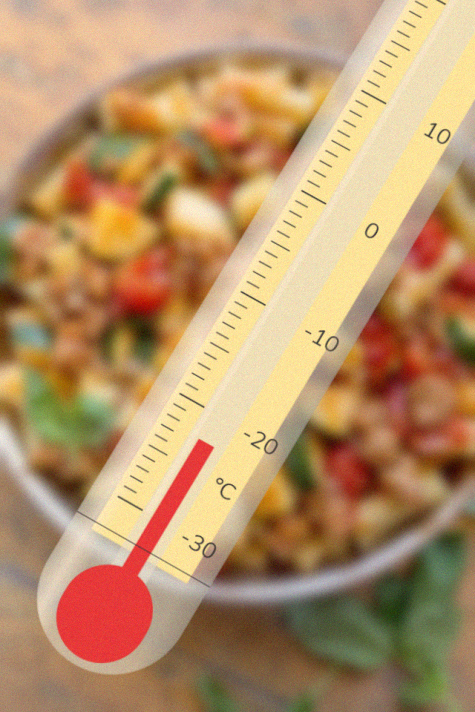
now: -22.5
